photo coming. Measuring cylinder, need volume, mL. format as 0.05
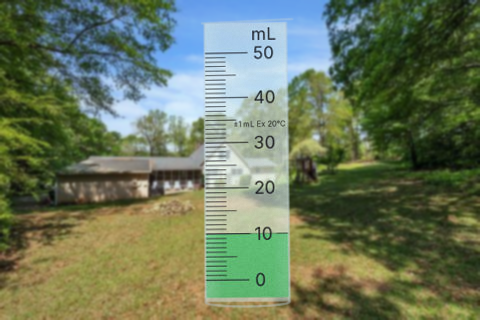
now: 10
